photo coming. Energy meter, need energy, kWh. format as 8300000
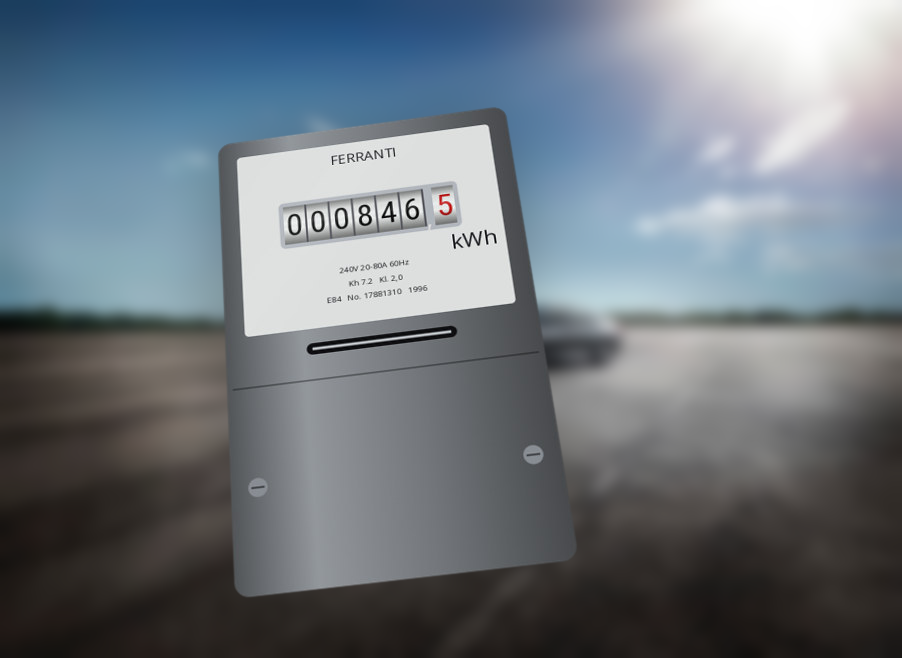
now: 846.5
